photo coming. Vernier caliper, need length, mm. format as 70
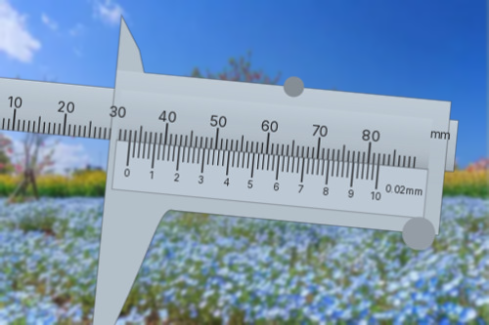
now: 33.0
